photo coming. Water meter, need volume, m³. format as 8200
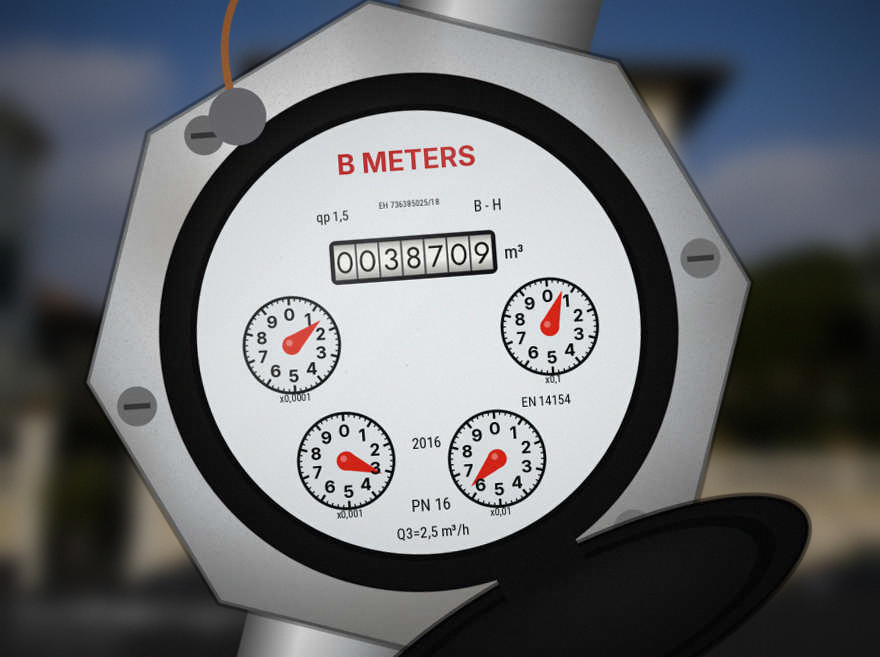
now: 38709.0631
